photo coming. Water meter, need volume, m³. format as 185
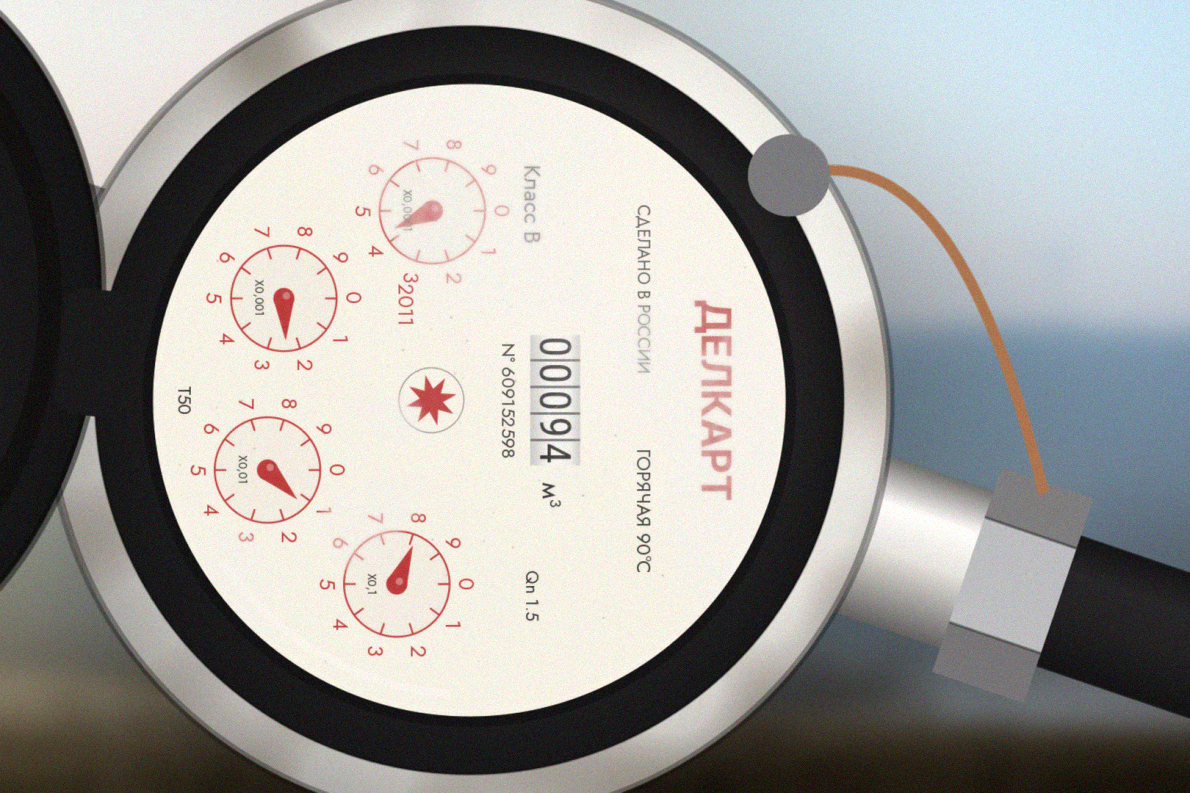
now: 94.8124
